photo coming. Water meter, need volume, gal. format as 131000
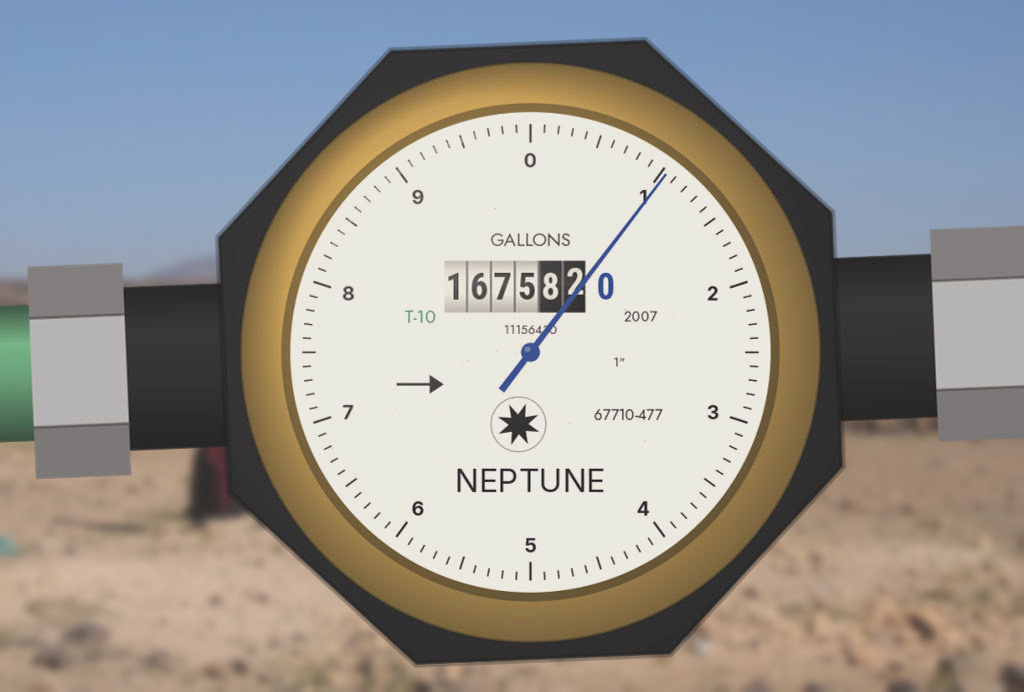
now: 1675821.0
